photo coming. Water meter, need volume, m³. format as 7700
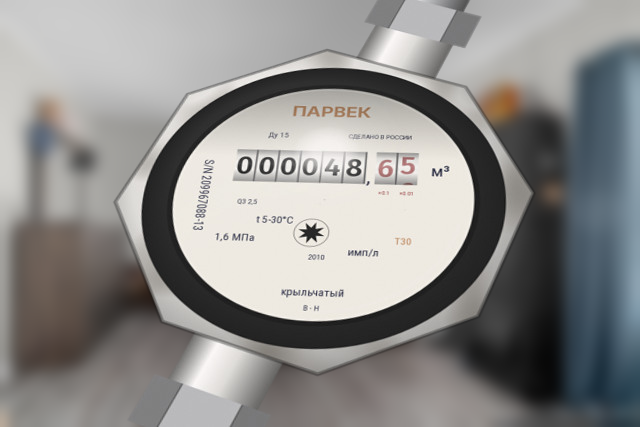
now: 48.65
